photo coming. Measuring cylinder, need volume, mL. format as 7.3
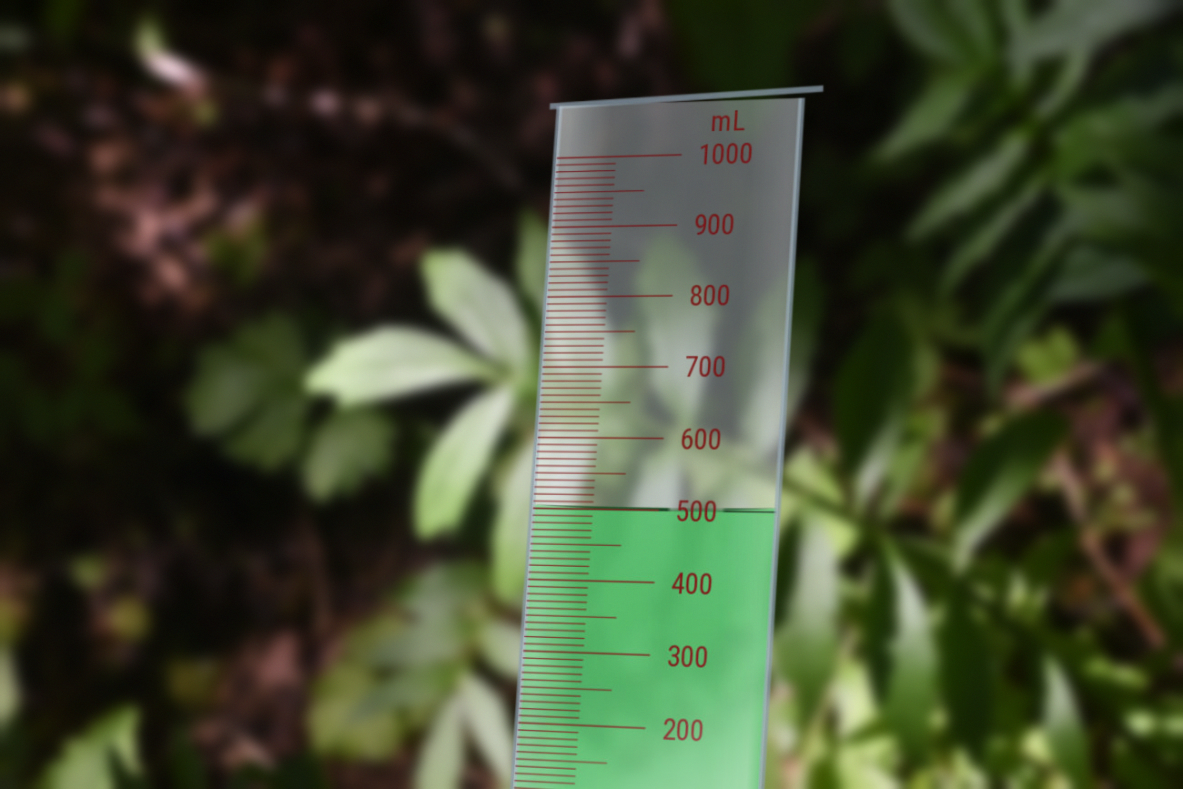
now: 500
